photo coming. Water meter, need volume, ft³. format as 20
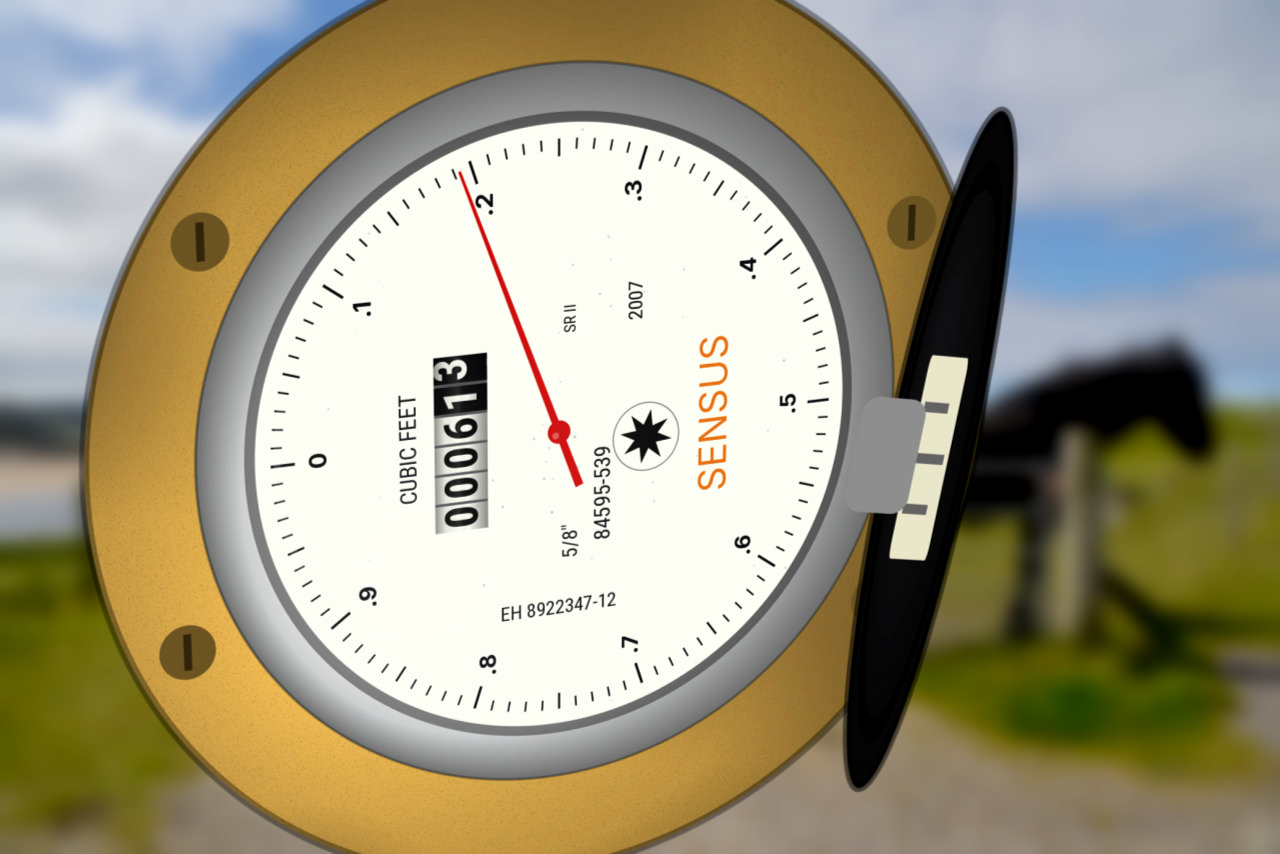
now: 613.19
